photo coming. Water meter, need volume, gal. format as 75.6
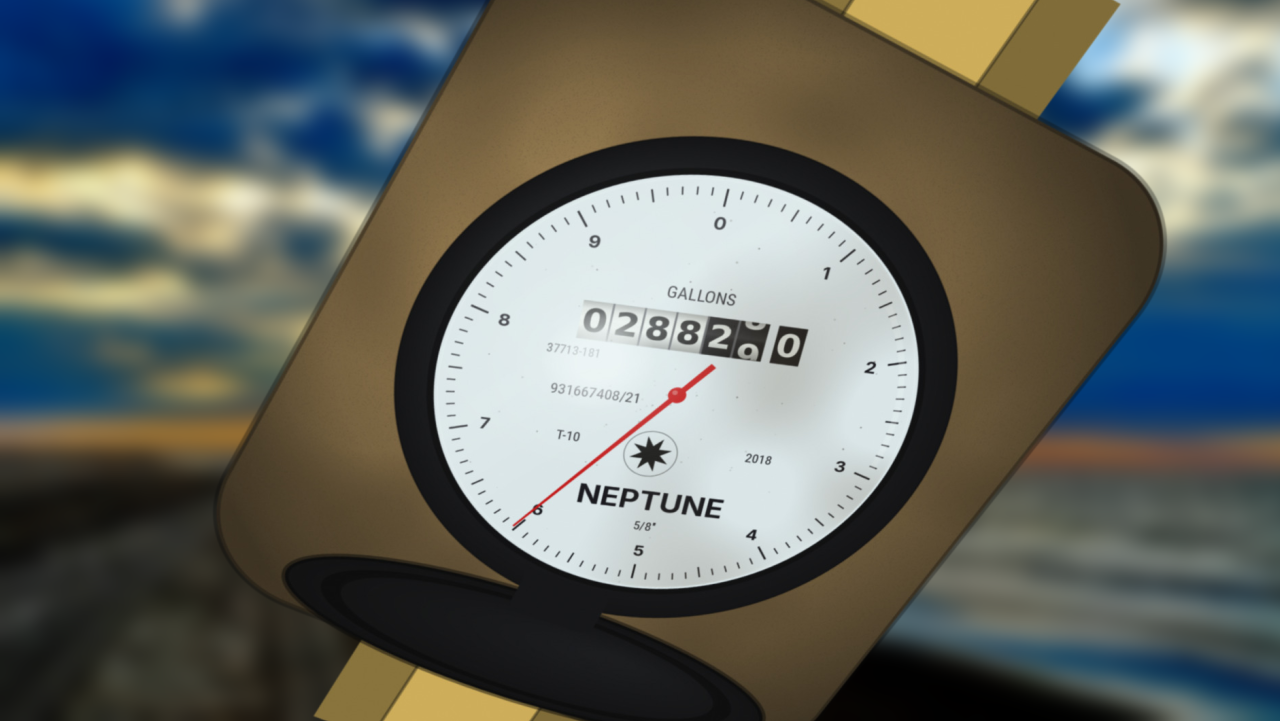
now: 288286.0
